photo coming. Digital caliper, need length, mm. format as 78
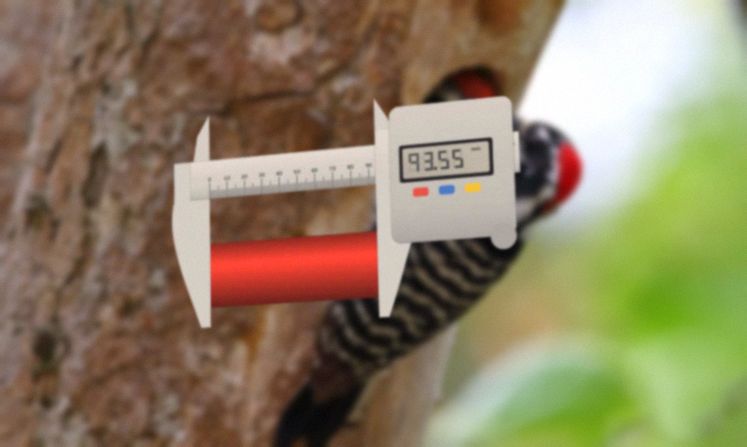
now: 93.55
